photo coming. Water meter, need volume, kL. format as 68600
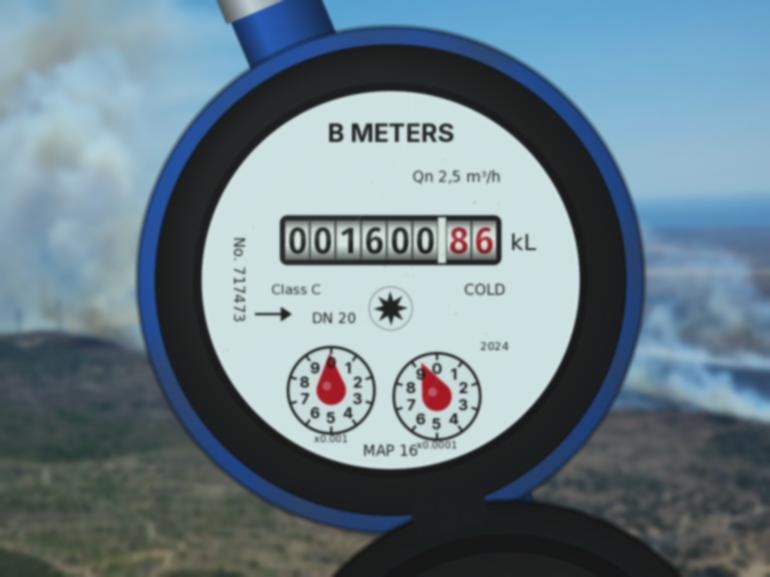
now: 1600.8599
